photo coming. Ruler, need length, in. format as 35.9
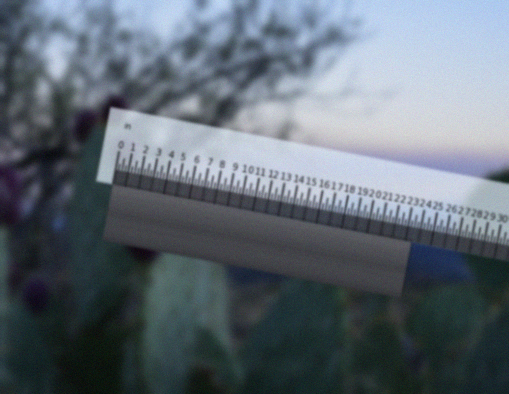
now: 23.5
